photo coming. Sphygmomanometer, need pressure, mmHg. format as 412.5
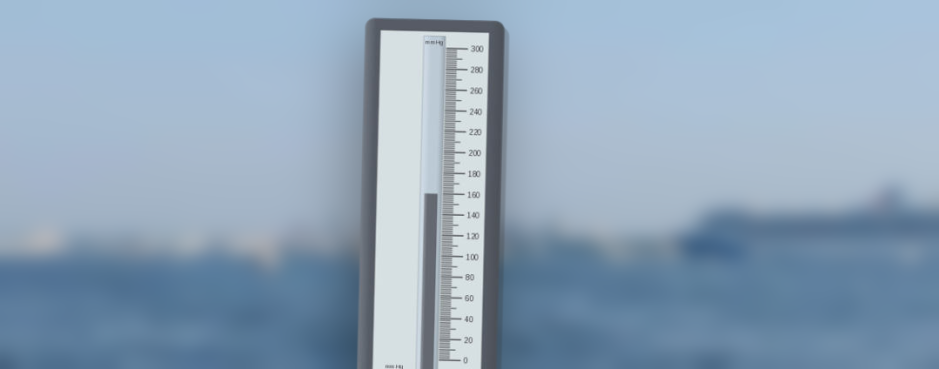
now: 160
